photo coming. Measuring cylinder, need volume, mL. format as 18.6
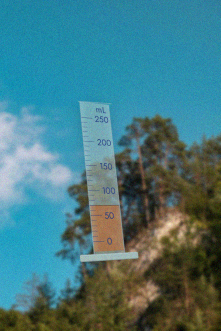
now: 70
